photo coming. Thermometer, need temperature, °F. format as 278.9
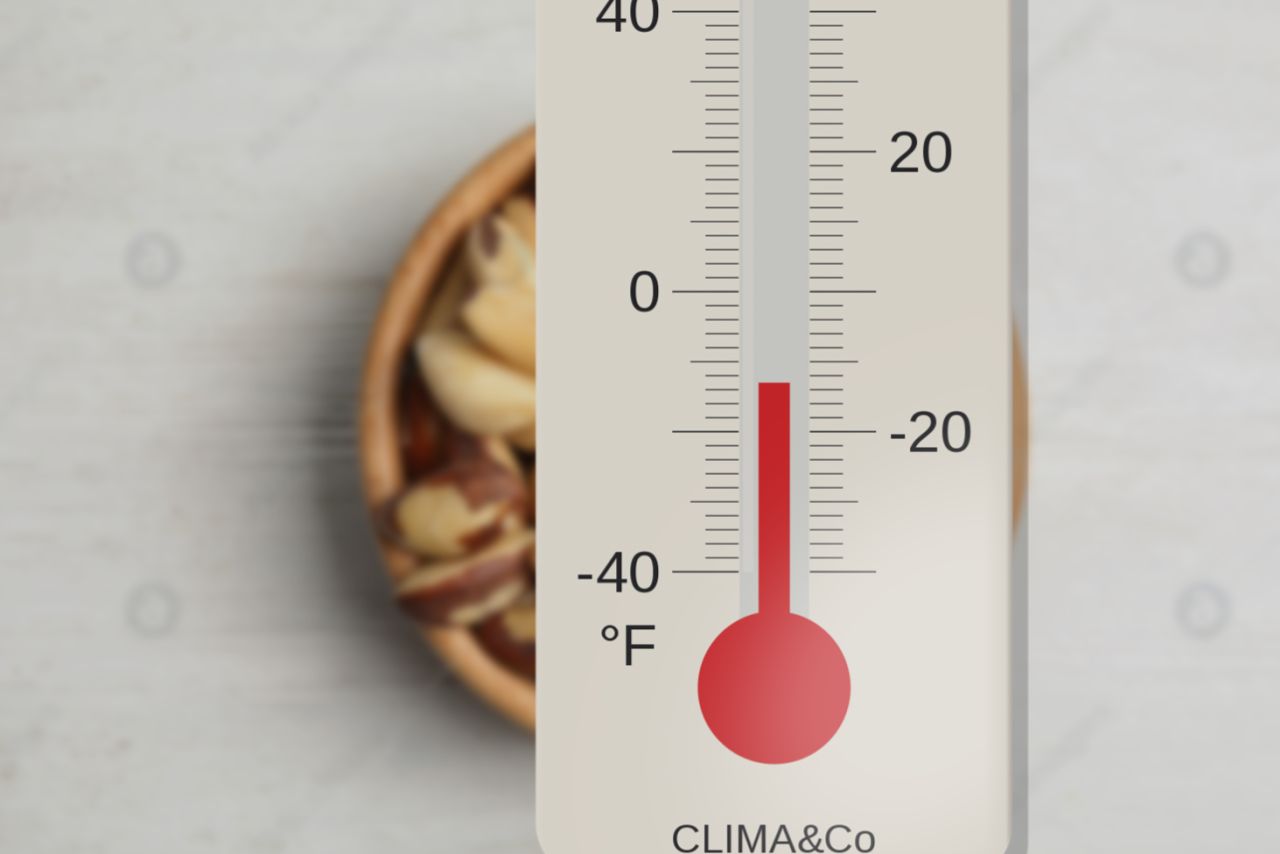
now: -13
